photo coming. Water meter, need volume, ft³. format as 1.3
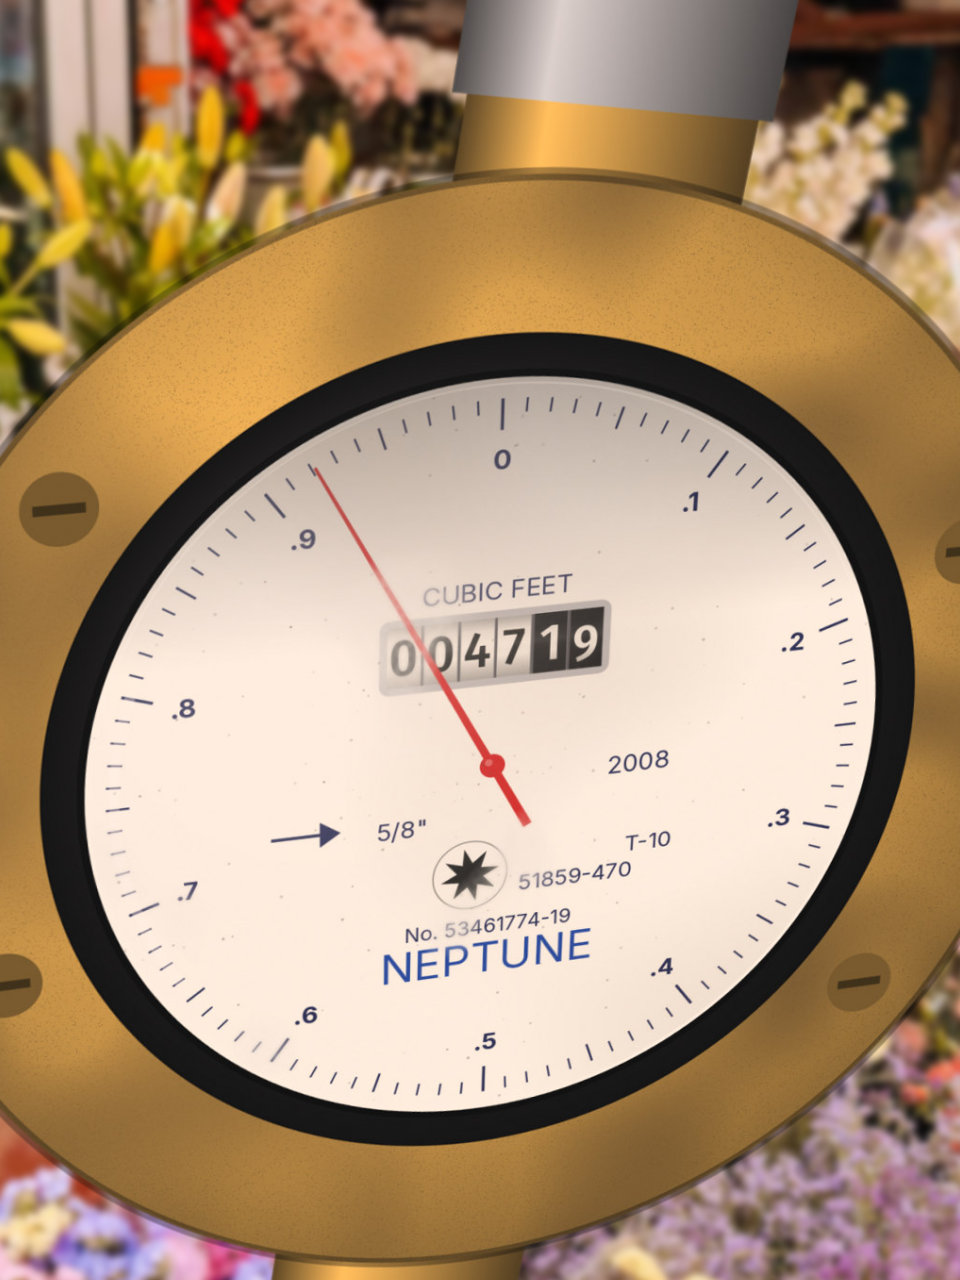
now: 4718.92
